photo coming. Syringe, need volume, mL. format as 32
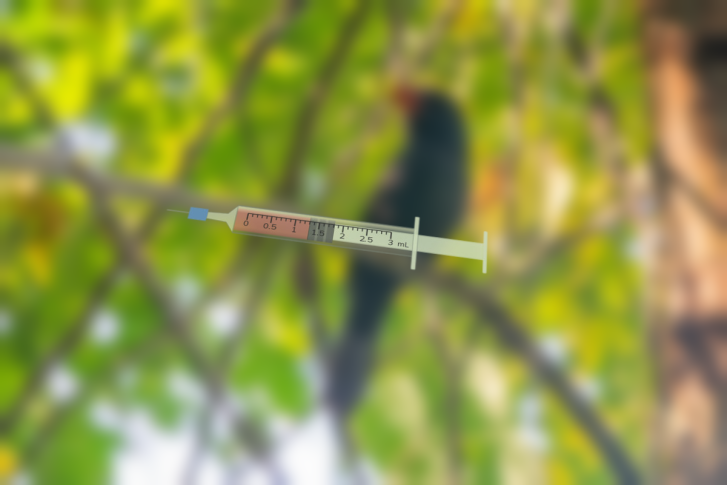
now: 1.3
